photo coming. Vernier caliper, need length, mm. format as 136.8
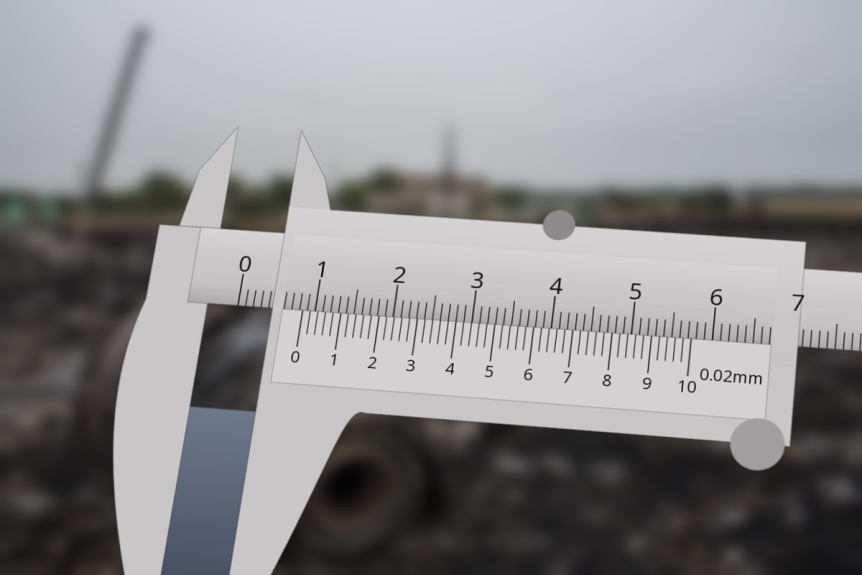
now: 8.4
